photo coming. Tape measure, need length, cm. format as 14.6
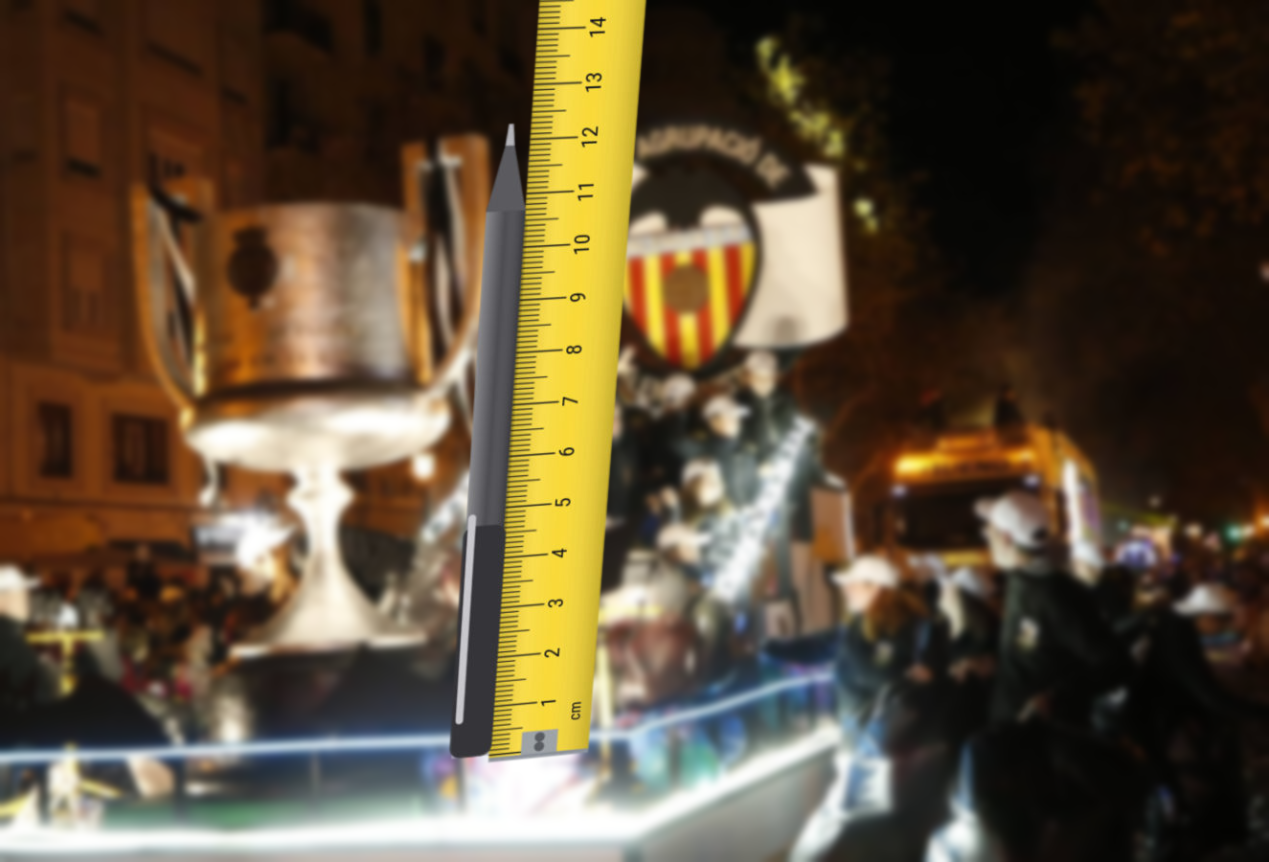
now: 12.3
